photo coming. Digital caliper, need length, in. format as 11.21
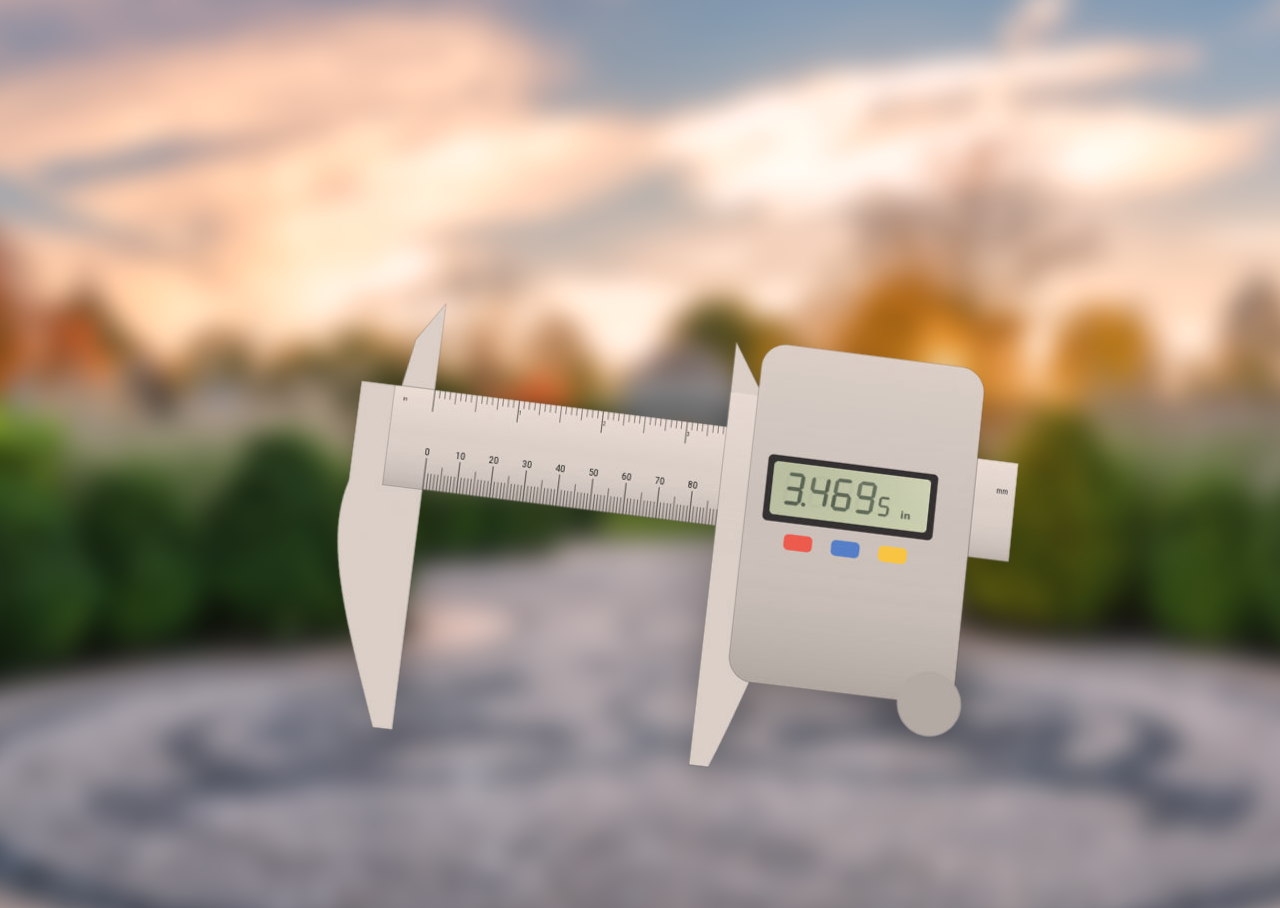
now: 3.4695
